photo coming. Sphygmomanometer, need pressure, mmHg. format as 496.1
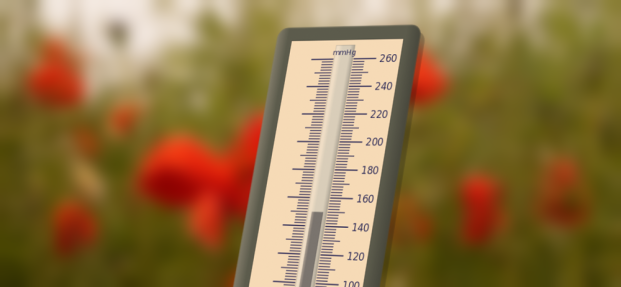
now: 150
